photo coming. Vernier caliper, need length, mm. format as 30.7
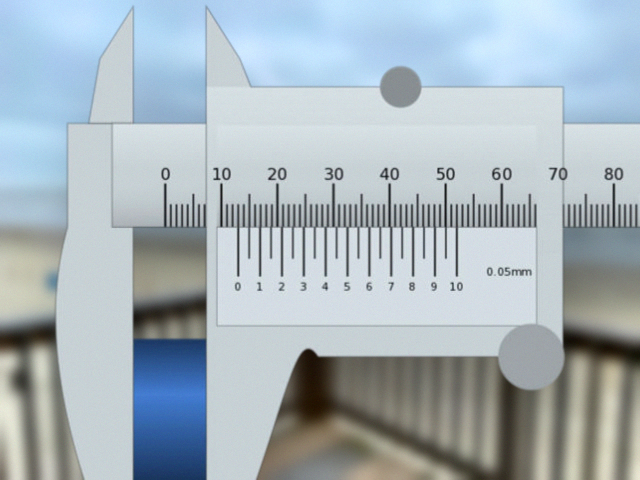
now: 13.0
